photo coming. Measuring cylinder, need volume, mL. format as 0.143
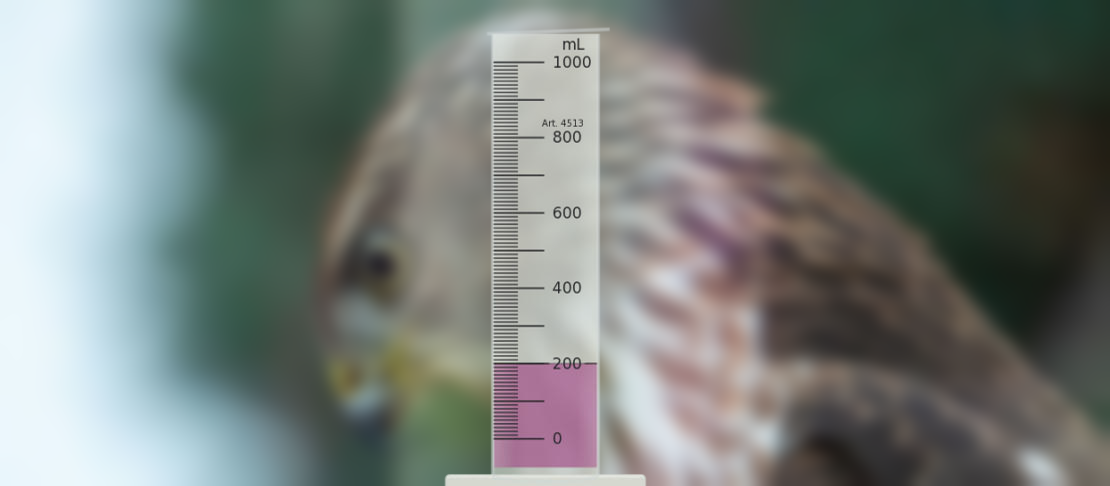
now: 200
